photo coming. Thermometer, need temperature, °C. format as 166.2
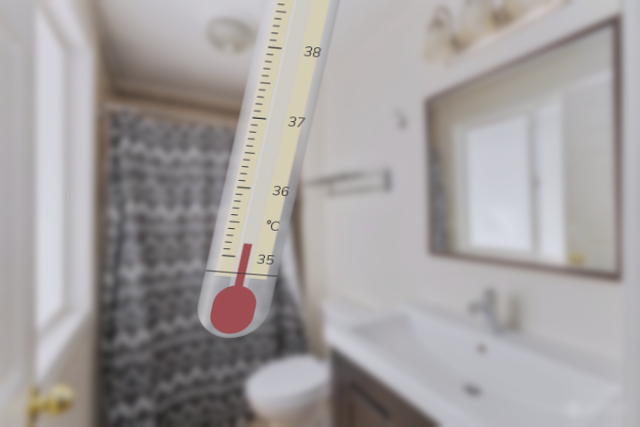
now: 35.2
